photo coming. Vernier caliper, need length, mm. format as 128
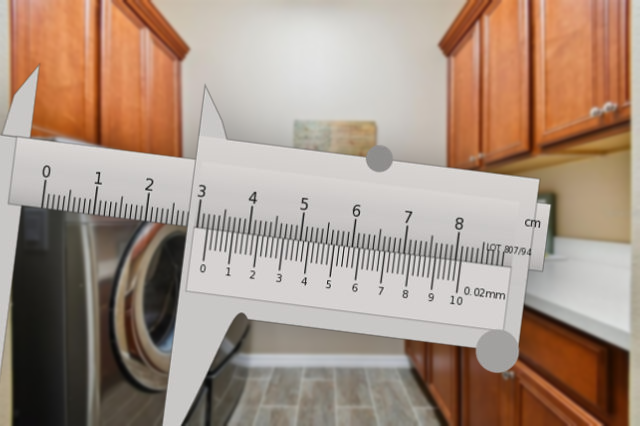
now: 32.0
